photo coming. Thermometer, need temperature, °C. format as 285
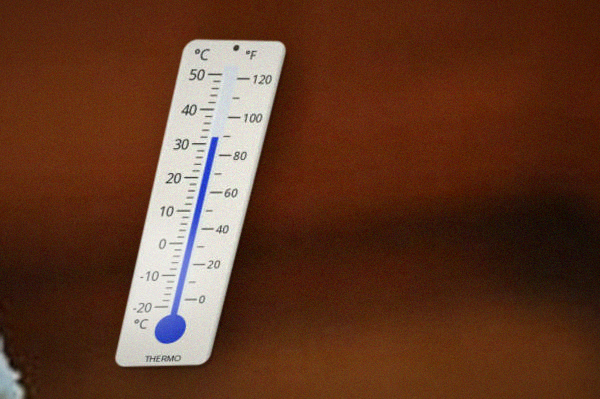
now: 32
